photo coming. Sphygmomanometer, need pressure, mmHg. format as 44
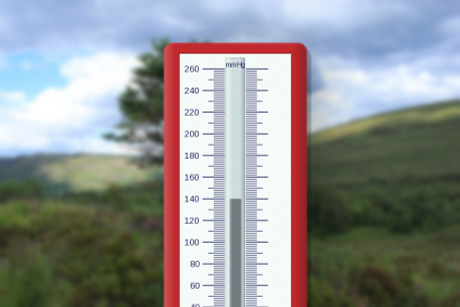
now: 140
